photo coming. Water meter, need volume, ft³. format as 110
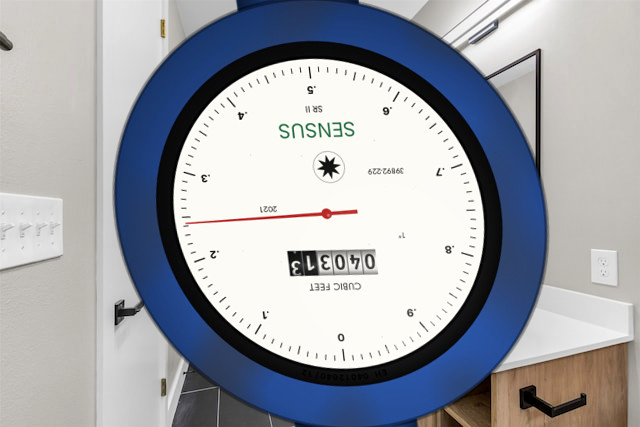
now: 40313.24
